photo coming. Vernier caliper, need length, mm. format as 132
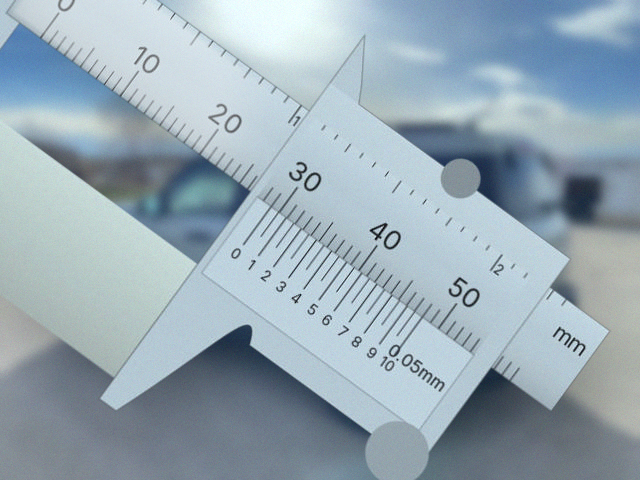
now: 29.0
